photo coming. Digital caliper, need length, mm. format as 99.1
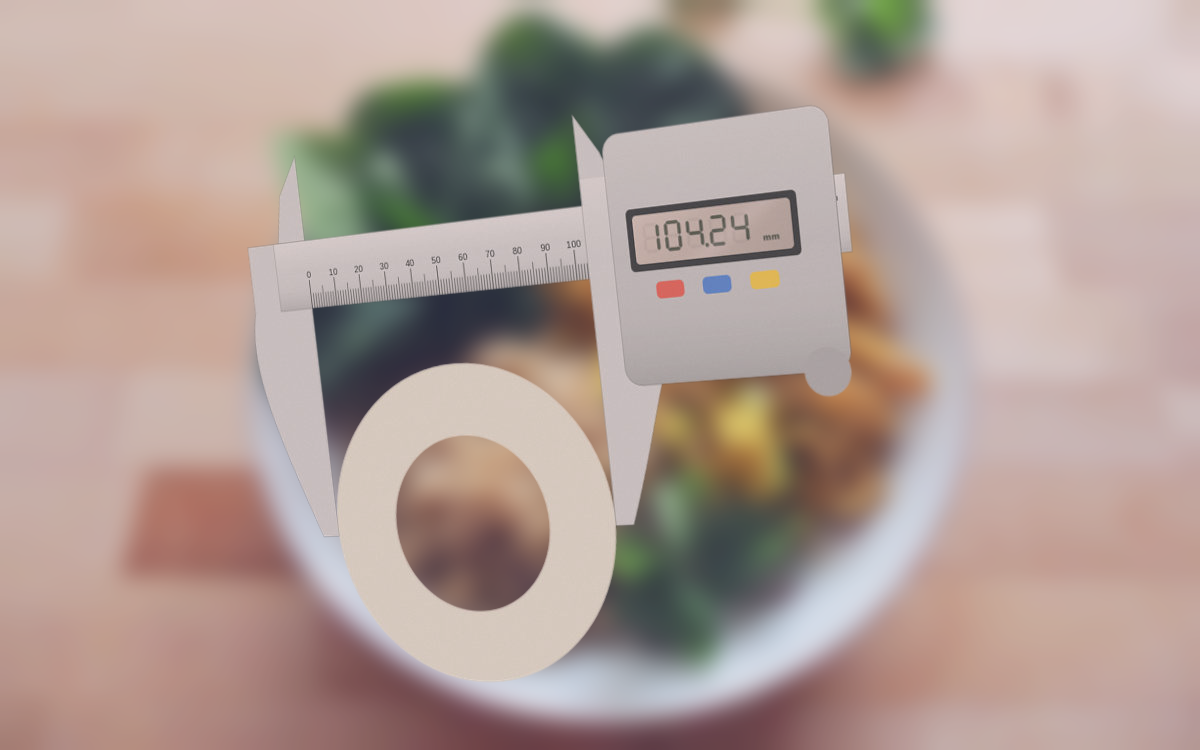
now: 104.24
